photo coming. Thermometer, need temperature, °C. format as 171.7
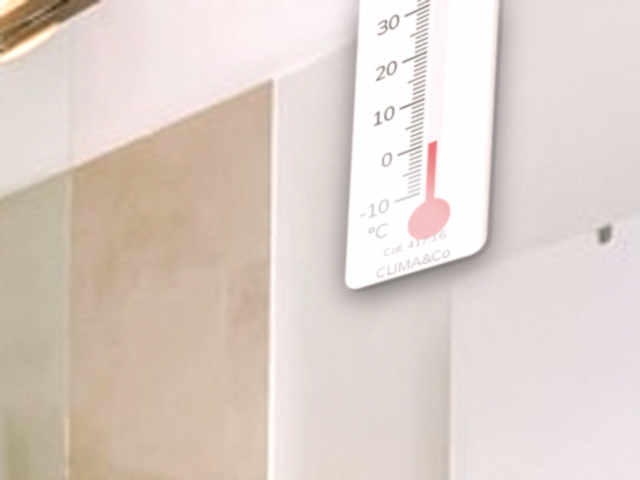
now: 0
